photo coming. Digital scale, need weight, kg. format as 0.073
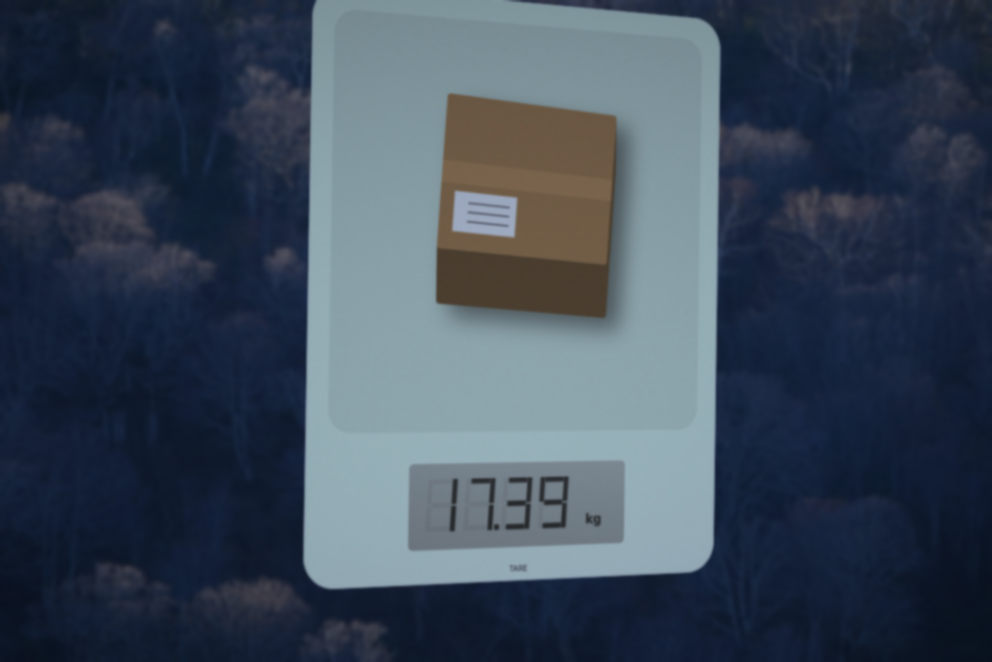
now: 17.39
